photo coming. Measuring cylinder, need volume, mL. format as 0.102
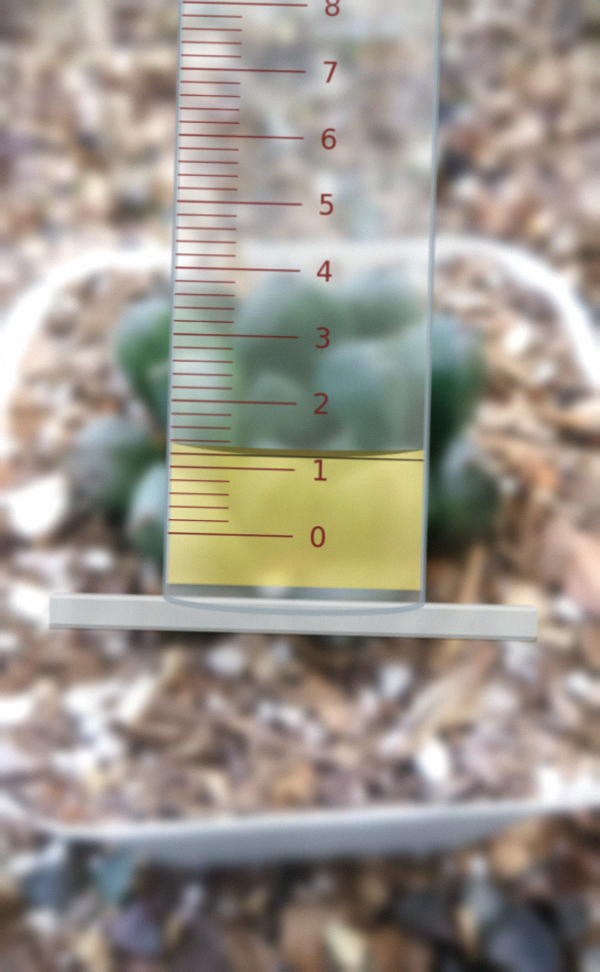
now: 1.2
